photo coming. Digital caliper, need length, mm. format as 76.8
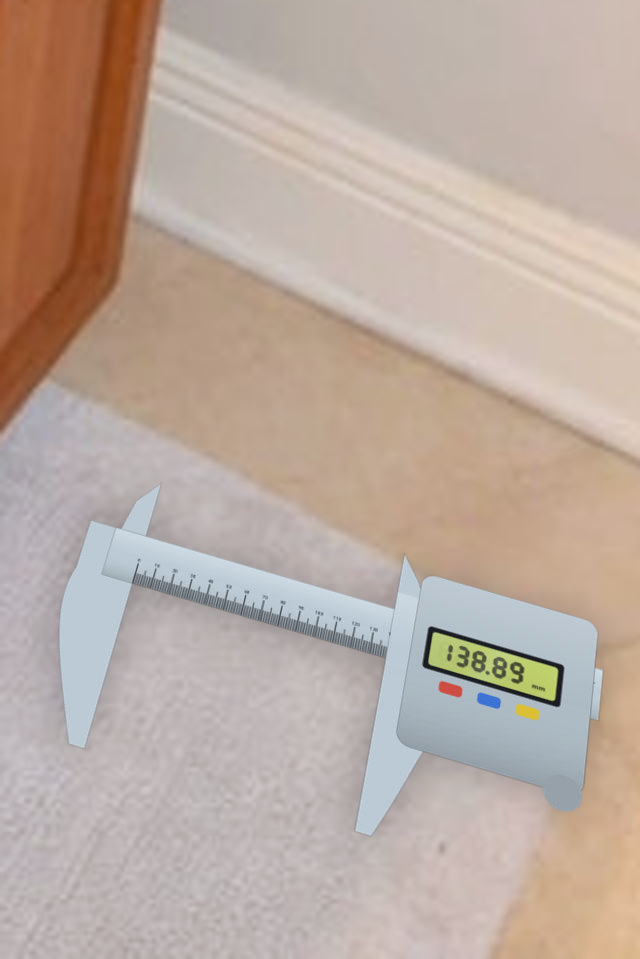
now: 138.89
